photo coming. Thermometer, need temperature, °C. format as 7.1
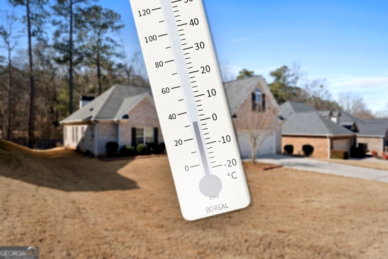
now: 0
